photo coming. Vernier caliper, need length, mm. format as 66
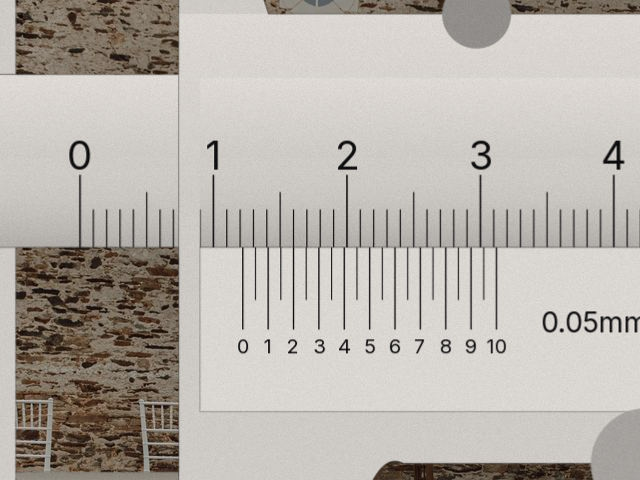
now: 12.2
